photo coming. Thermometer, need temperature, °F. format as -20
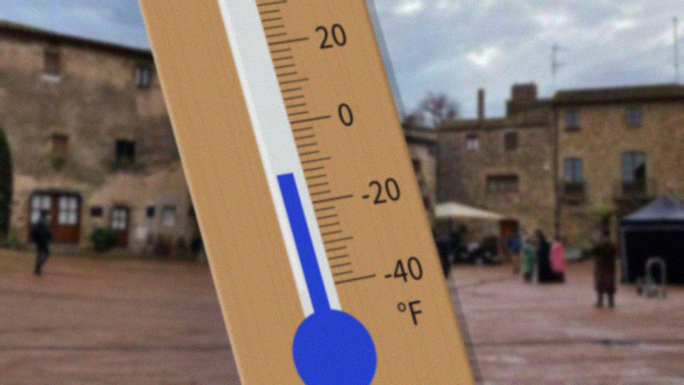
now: -12
